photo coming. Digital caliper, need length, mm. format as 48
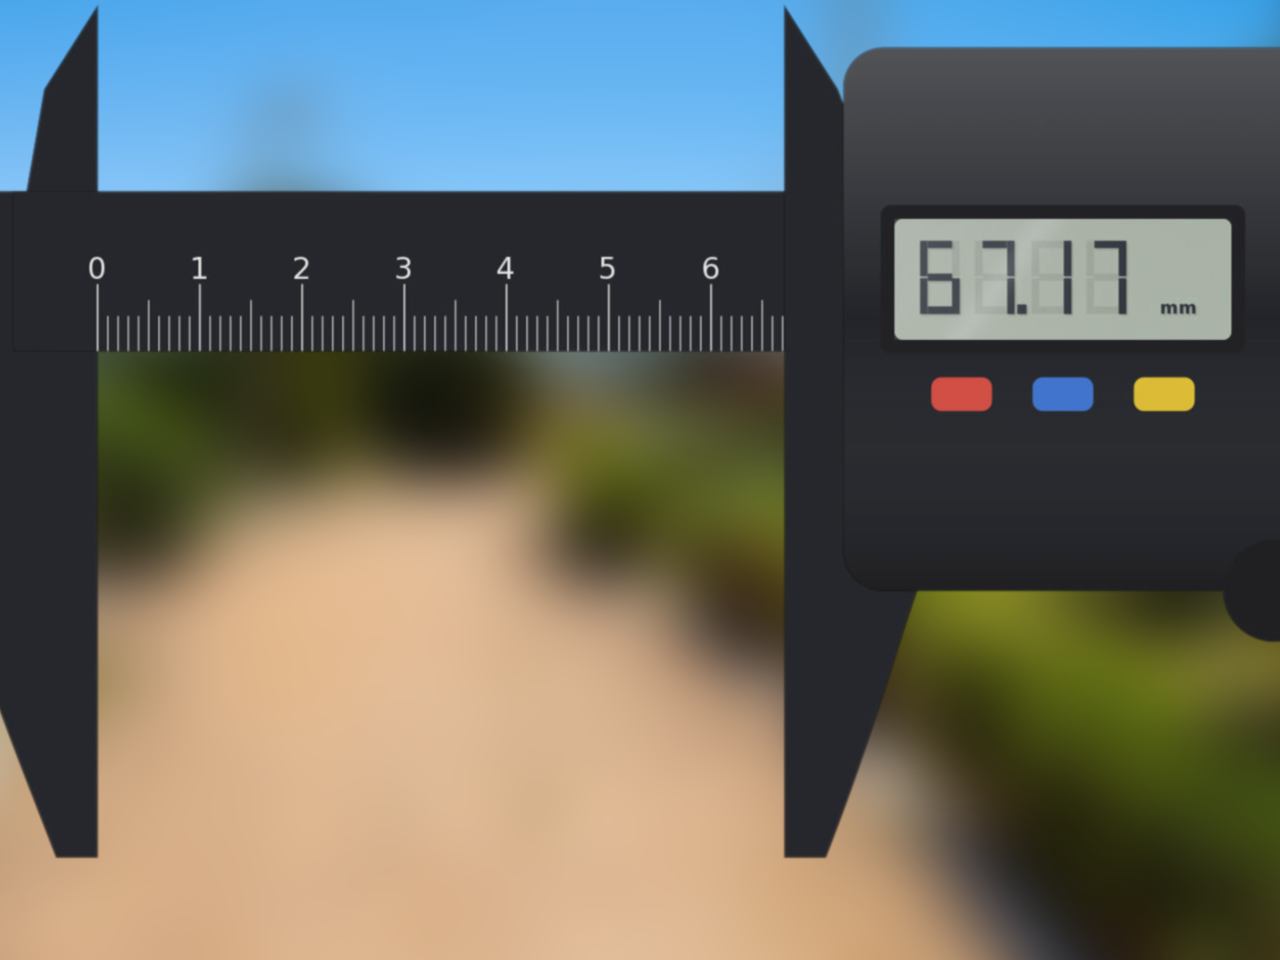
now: 67.17
